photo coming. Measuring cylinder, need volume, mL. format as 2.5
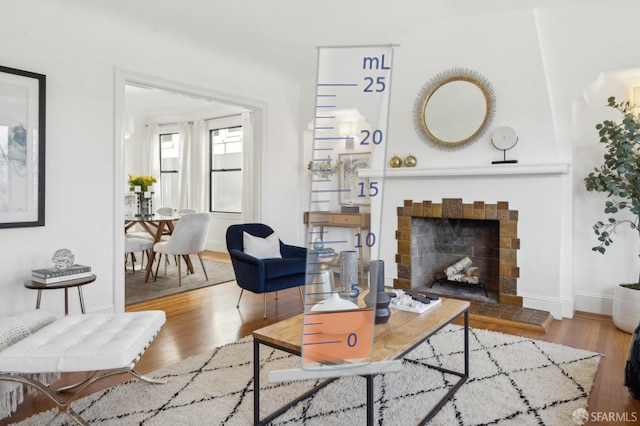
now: 3
